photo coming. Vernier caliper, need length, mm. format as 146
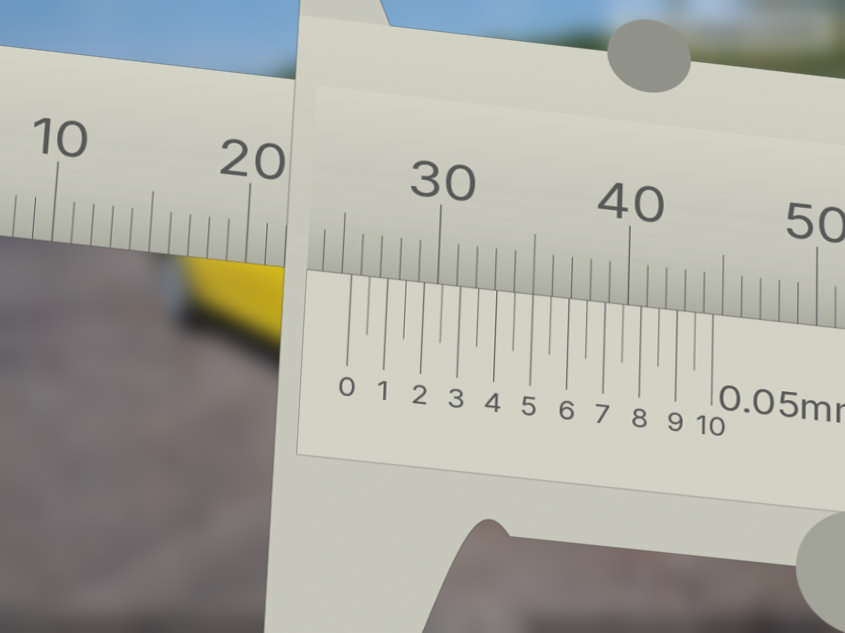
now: 25.5
